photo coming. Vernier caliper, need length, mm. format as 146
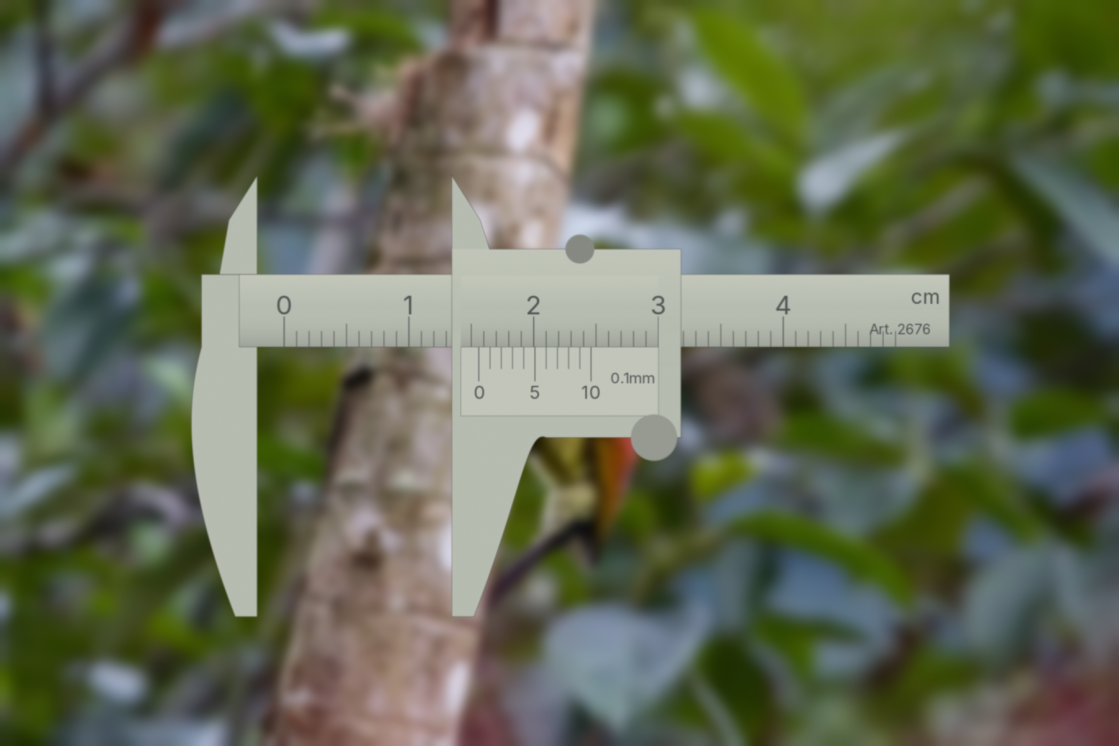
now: 15.6
